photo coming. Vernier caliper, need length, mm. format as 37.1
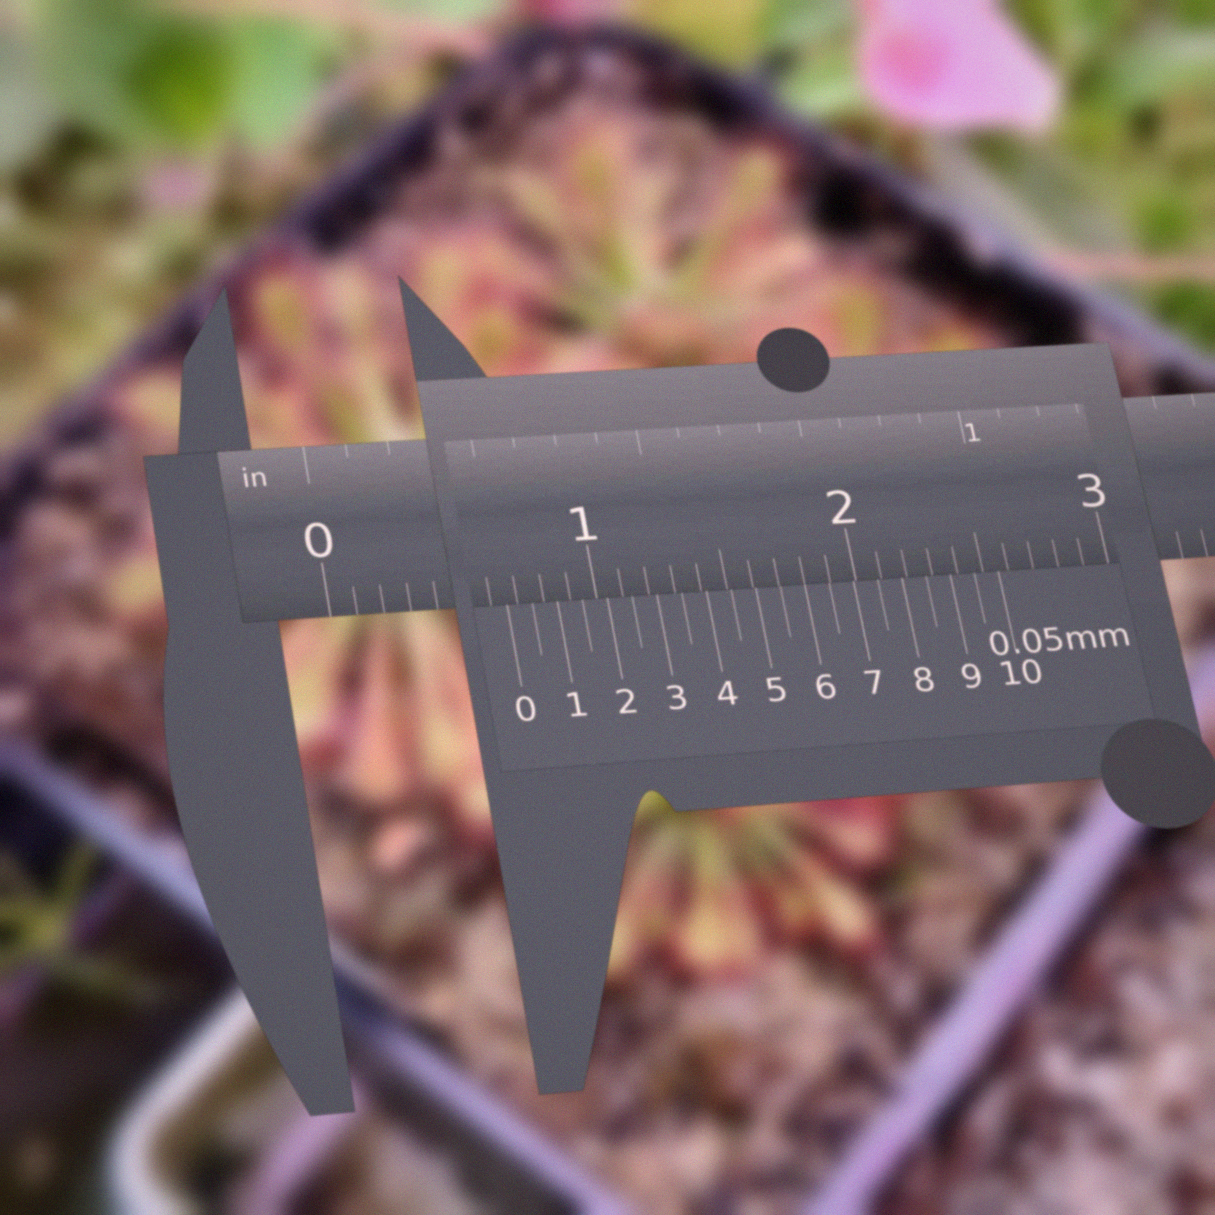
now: 6.6
